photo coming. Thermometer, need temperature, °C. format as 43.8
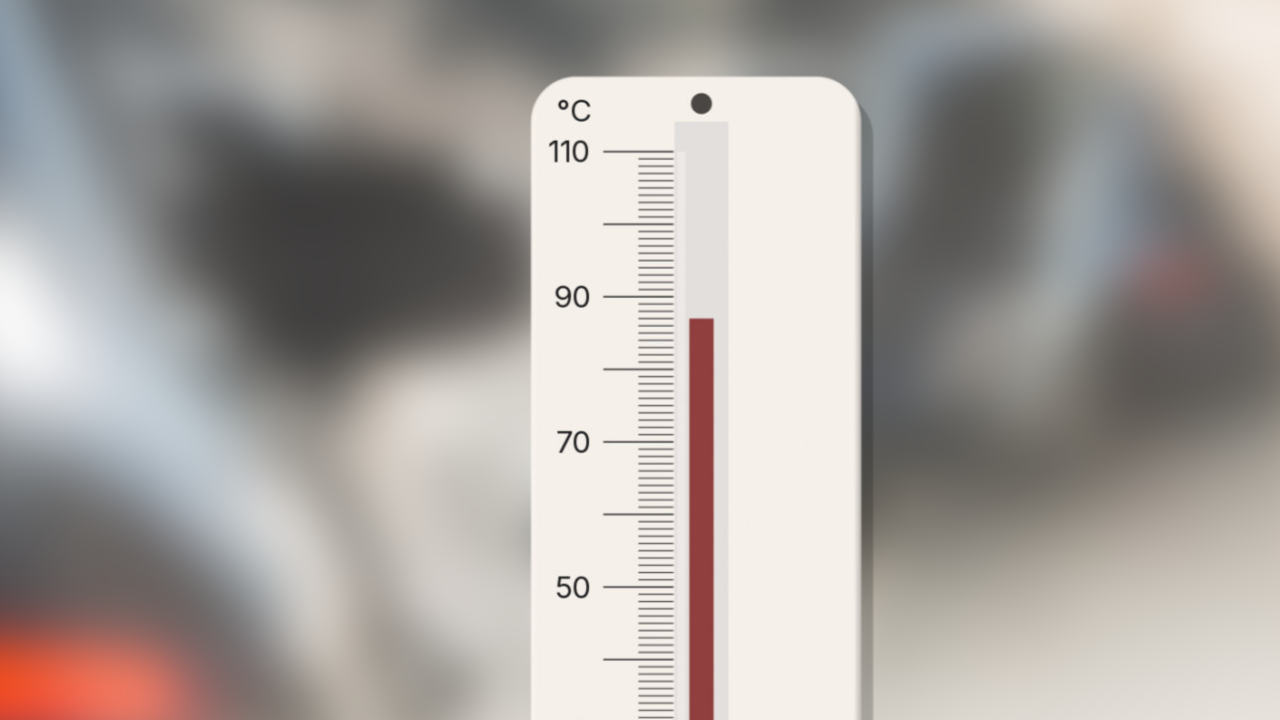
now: 87
